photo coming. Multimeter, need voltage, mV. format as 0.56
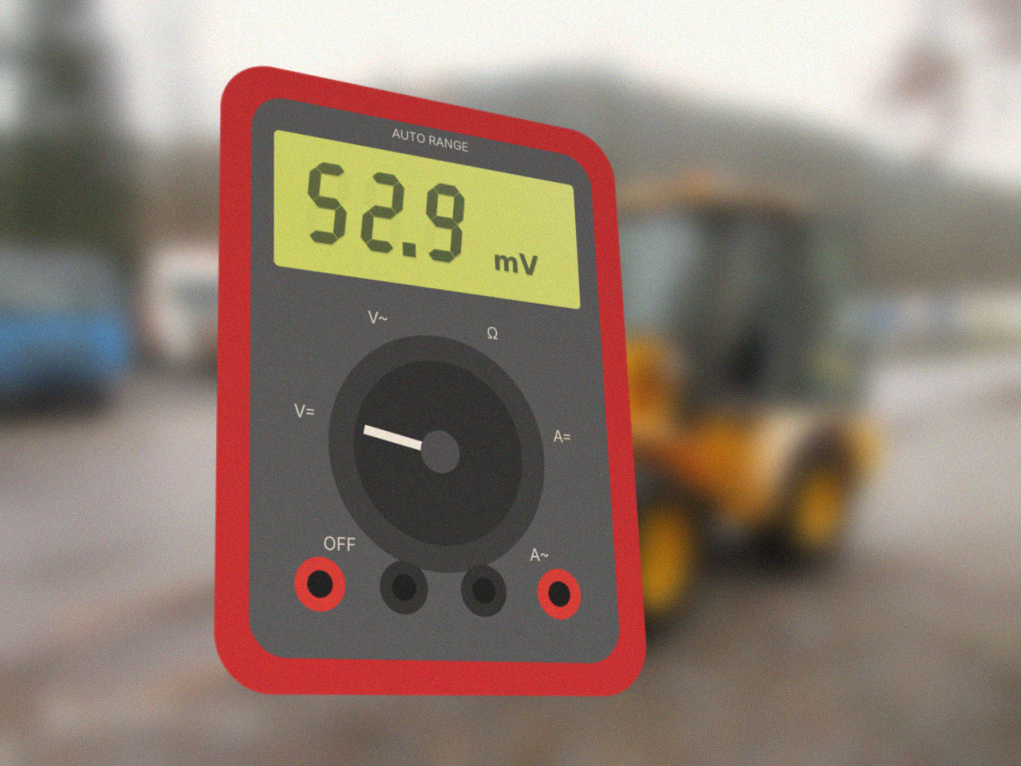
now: 52.9
